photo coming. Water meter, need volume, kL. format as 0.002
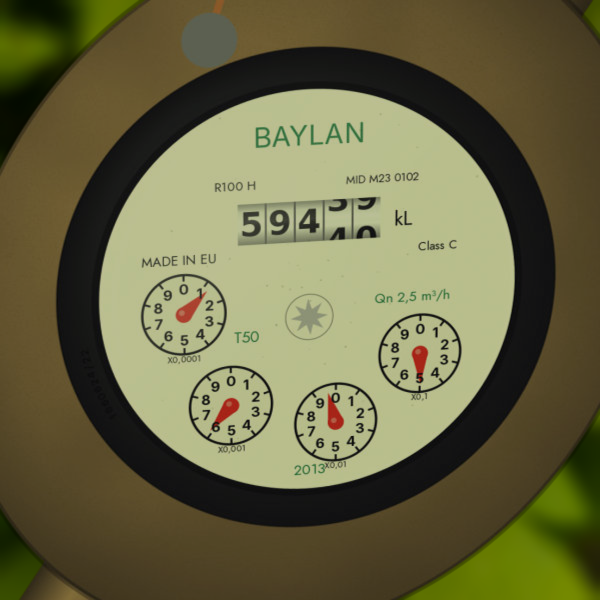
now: 59439.4961
